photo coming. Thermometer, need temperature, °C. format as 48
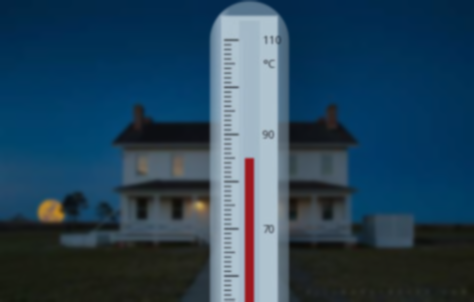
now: 85
